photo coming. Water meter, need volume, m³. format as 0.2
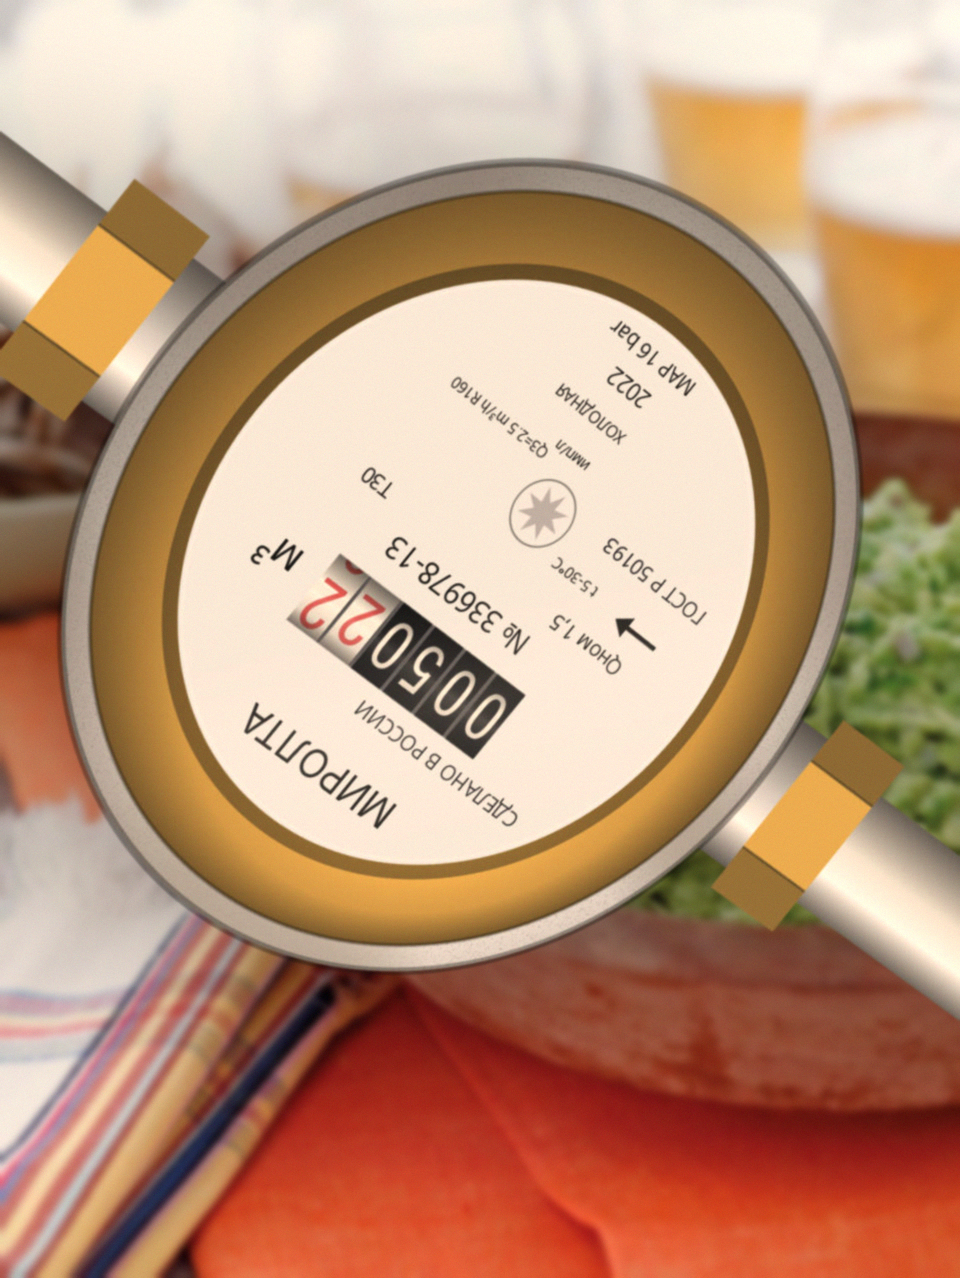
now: 50.22
